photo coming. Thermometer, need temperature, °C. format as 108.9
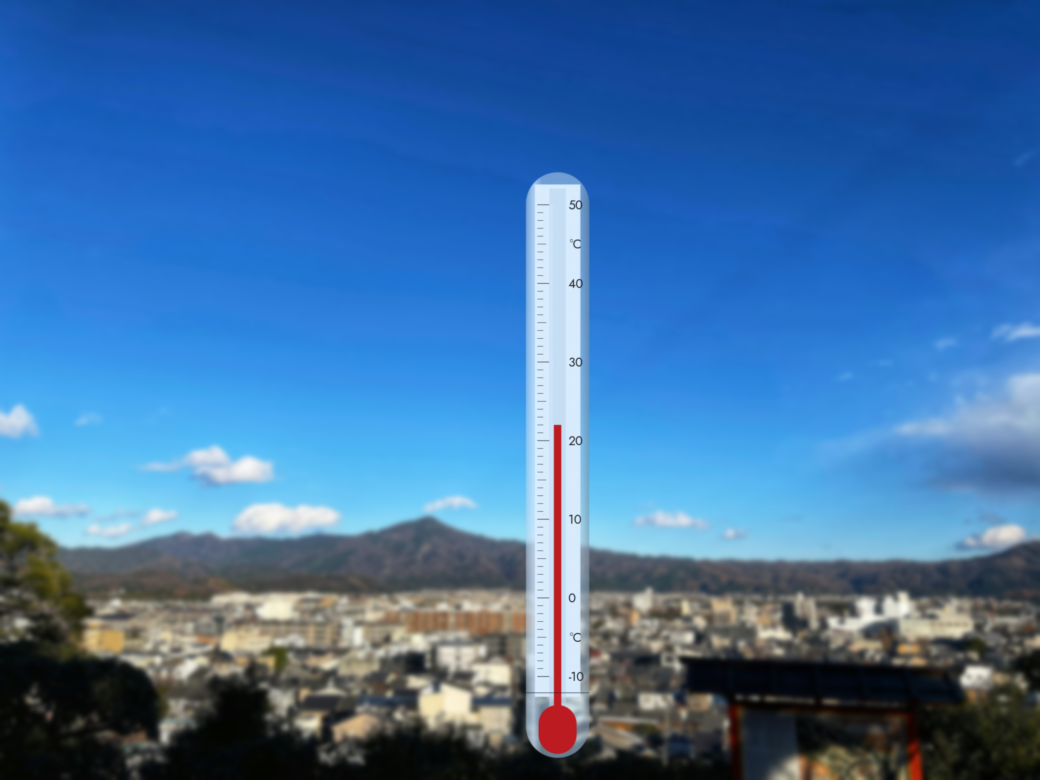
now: 22
